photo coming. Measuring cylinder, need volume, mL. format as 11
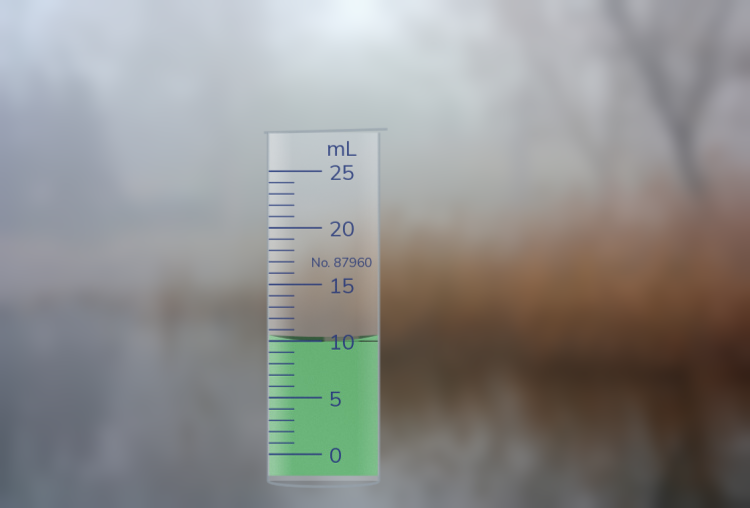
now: 10
